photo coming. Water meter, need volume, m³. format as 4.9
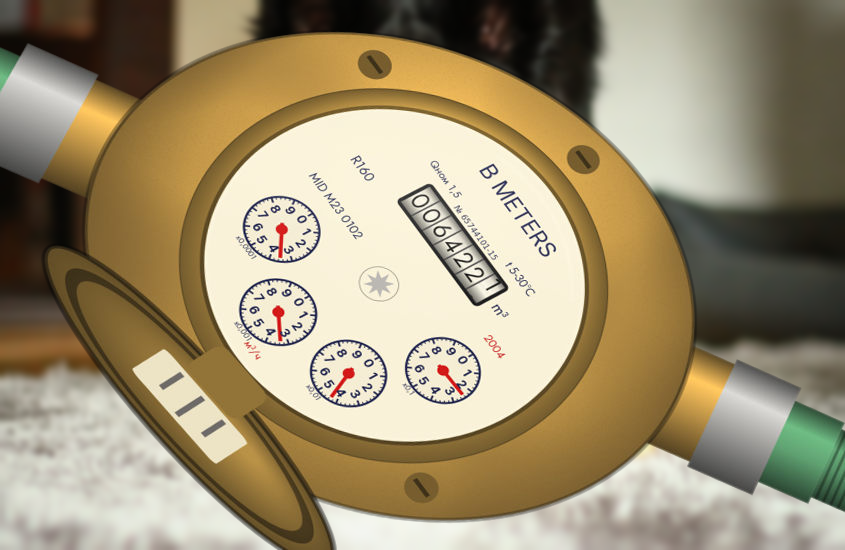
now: 64221.2433
